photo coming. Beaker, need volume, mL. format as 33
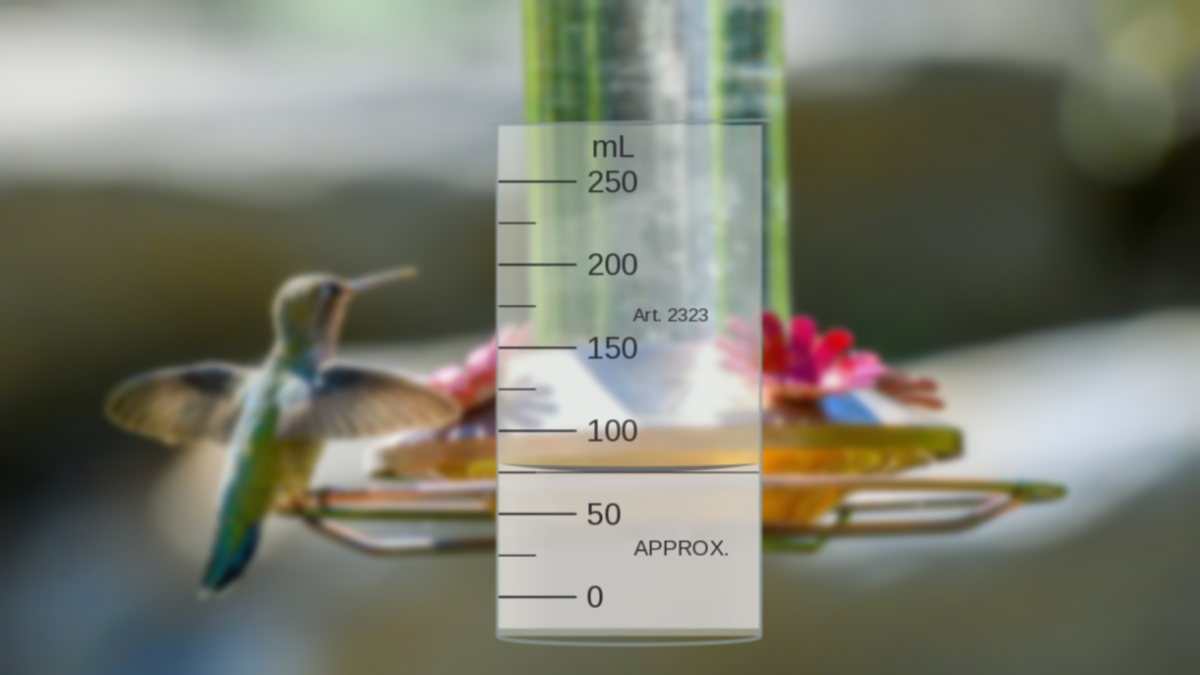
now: 75
